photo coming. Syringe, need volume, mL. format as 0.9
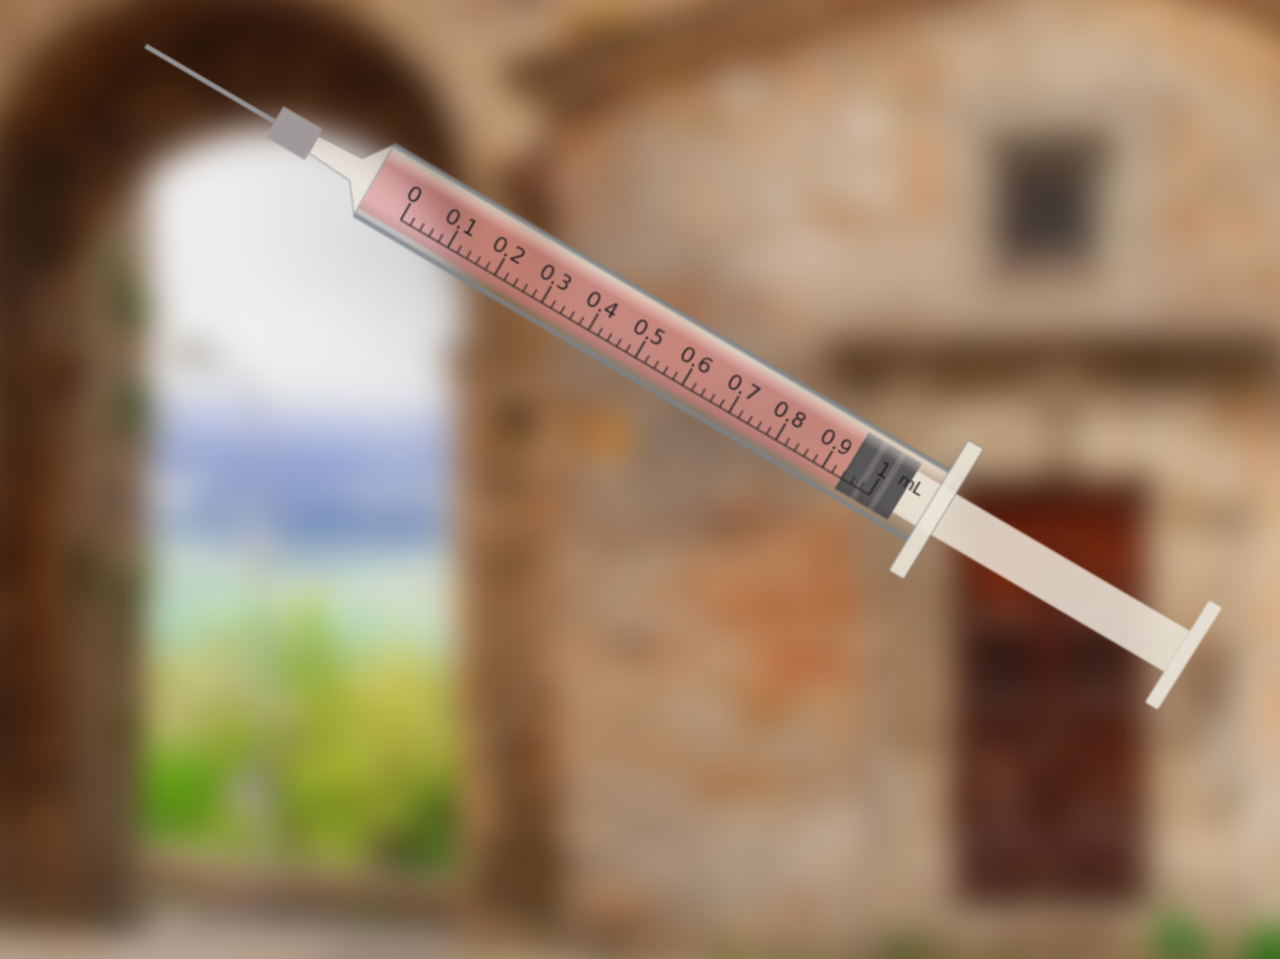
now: 0.94
